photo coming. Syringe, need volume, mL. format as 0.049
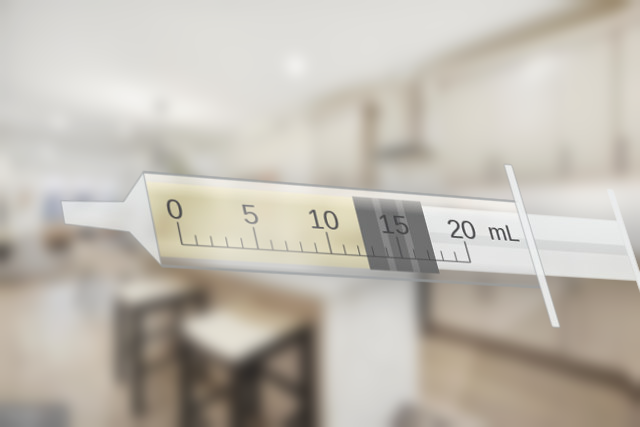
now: 12.5
